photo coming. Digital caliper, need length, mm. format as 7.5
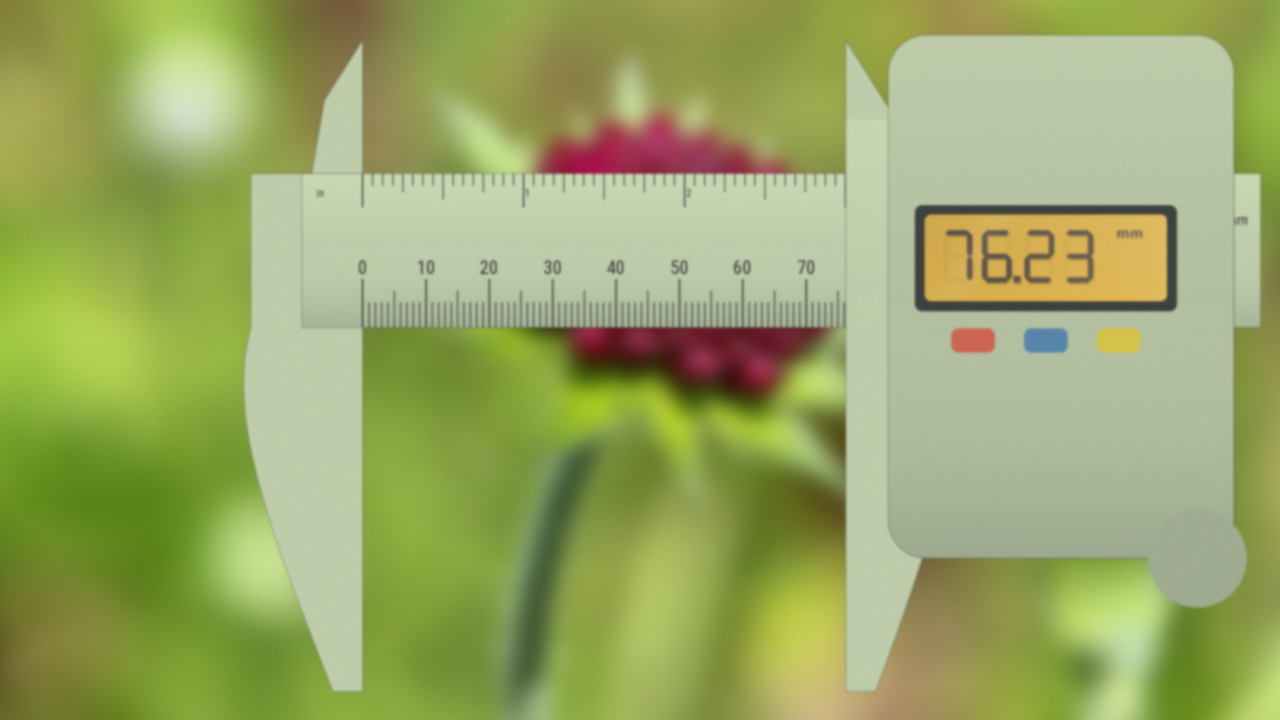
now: 76.23
